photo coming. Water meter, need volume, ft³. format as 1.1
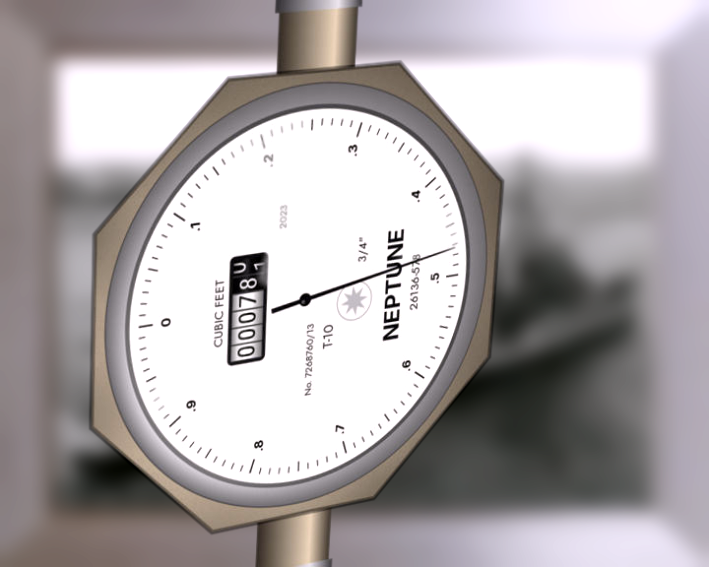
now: 780.47
